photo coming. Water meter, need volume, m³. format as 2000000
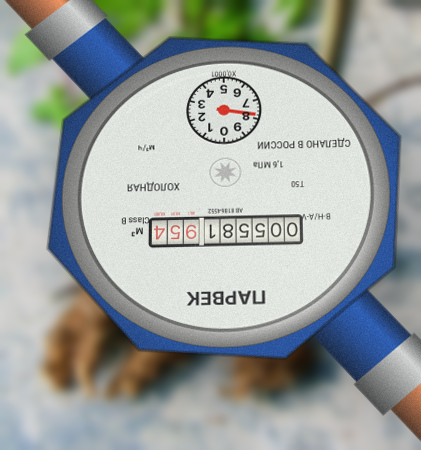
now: 5581.9547
